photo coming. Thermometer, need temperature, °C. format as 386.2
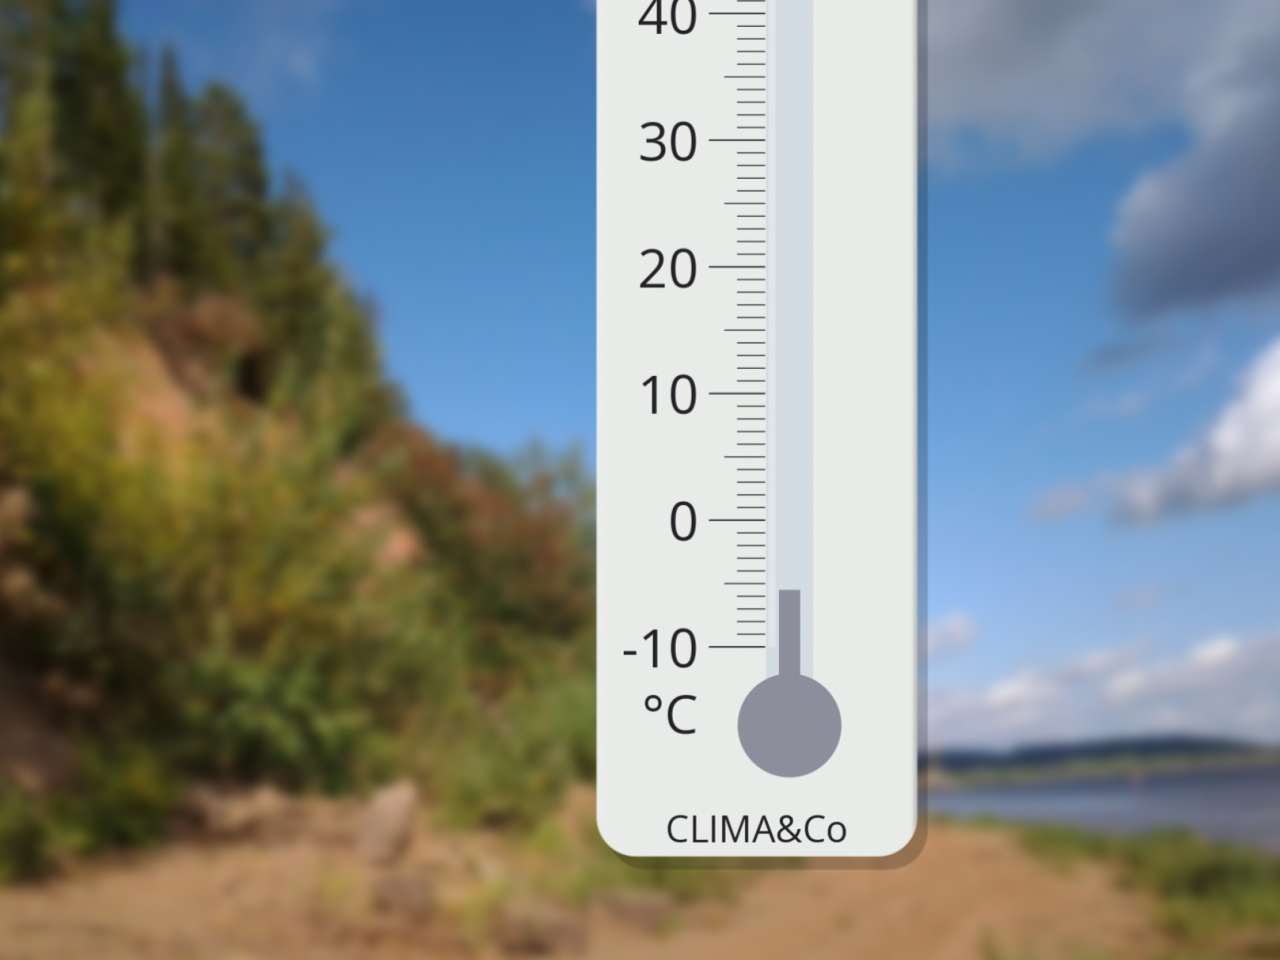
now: -5.5
